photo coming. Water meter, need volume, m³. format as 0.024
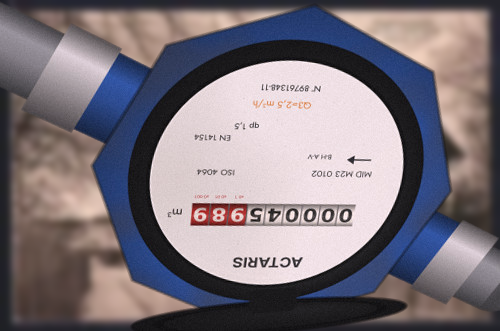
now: 45.989
